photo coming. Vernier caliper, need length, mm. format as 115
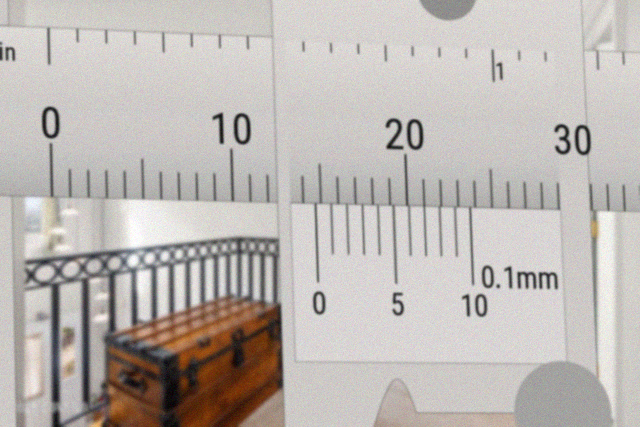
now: 14.7
